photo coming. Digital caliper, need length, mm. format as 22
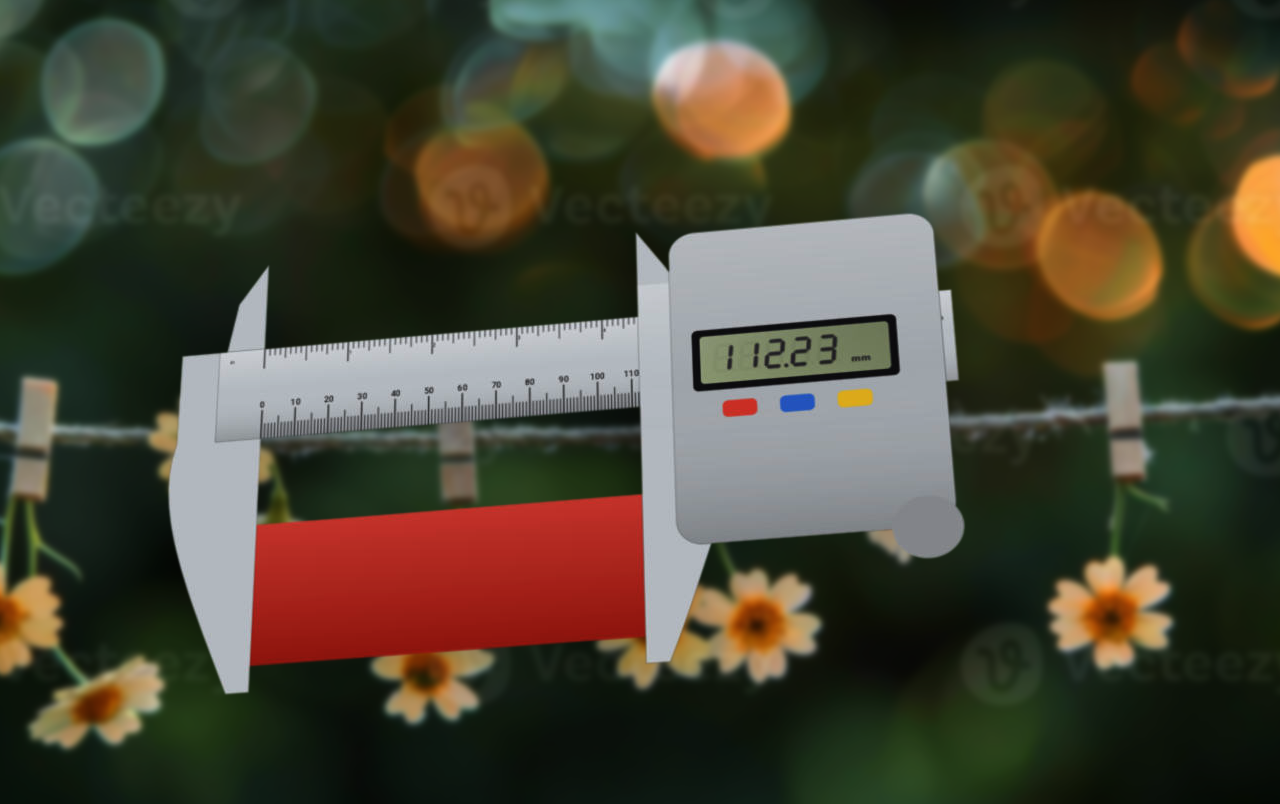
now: 112.23
